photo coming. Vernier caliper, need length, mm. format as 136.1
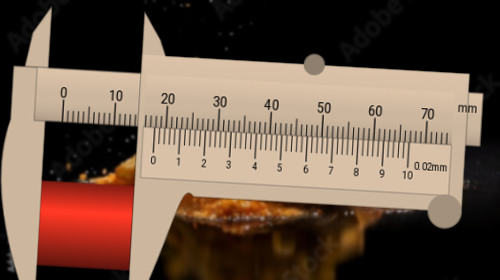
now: 17.8
